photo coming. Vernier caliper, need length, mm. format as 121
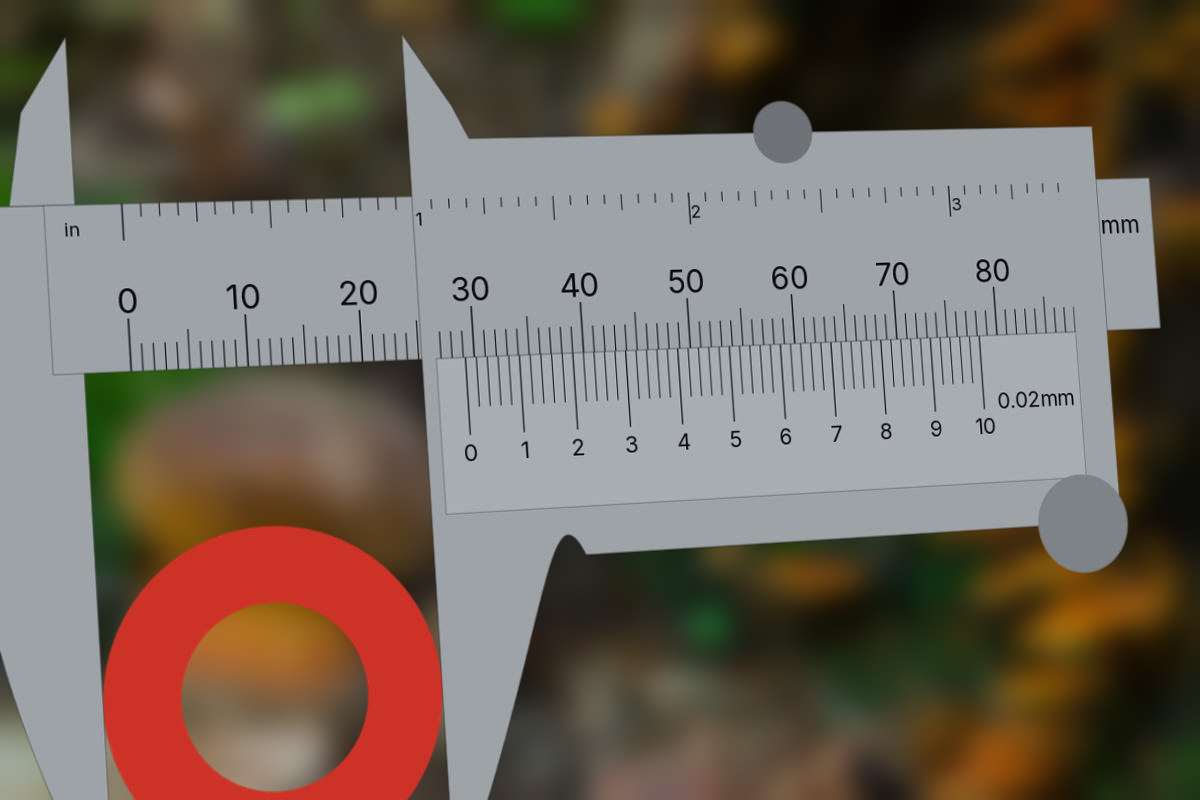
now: 29.2
